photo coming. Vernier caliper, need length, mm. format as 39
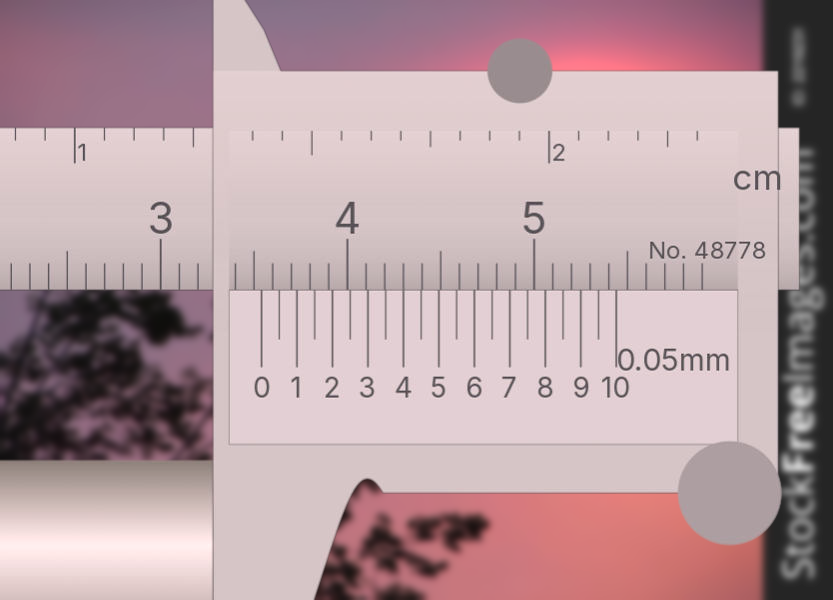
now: 35.4
